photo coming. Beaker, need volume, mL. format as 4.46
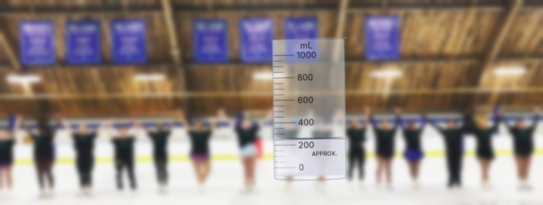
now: 250
